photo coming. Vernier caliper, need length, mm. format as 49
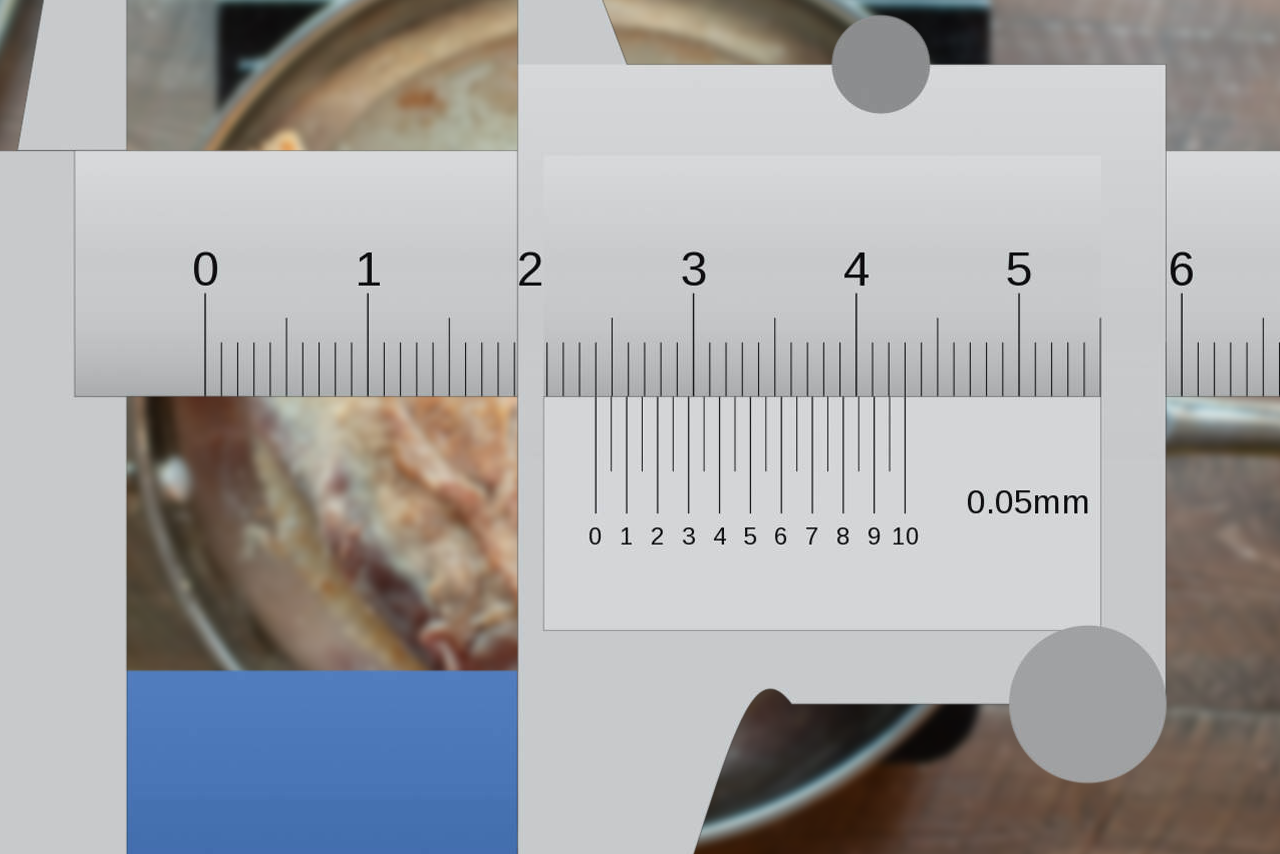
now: 24.0
